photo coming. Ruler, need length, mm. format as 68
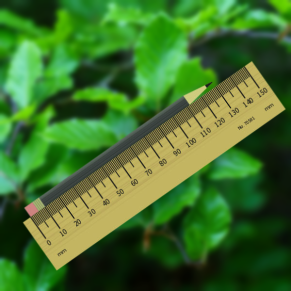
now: 130
